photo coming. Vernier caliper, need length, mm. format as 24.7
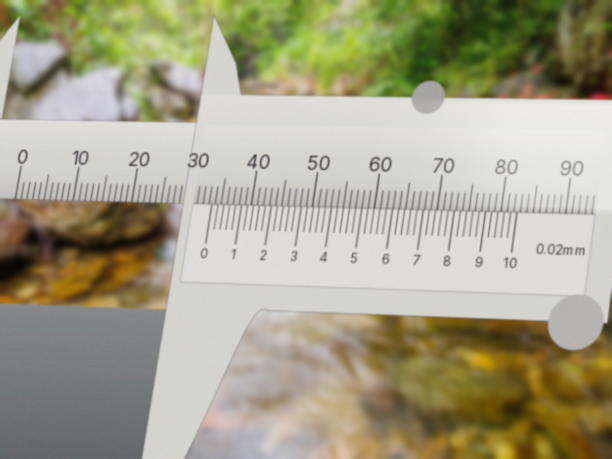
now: 33.5
